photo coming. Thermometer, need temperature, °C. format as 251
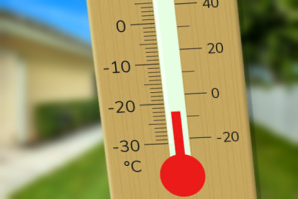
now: -22
